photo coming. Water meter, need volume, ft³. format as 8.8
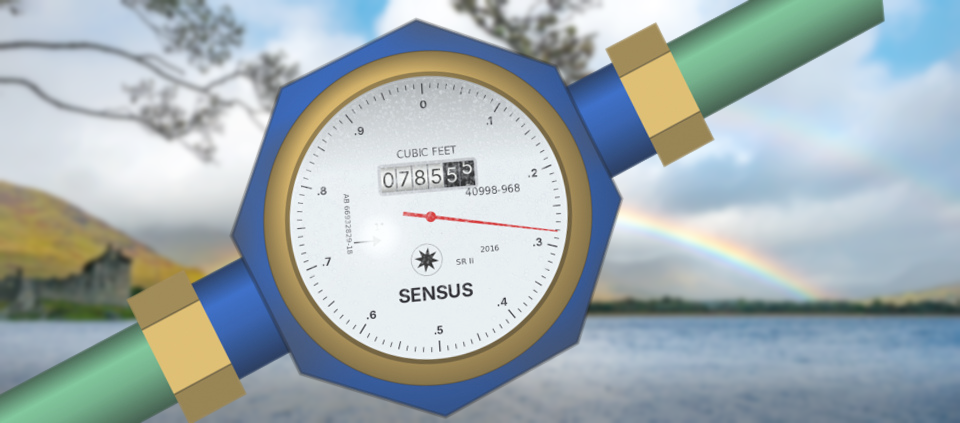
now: 78555.28
